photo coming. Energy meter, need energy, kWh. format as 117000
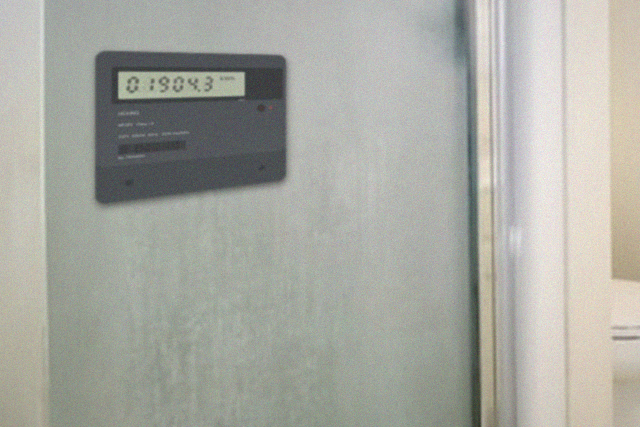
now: 1904.3
